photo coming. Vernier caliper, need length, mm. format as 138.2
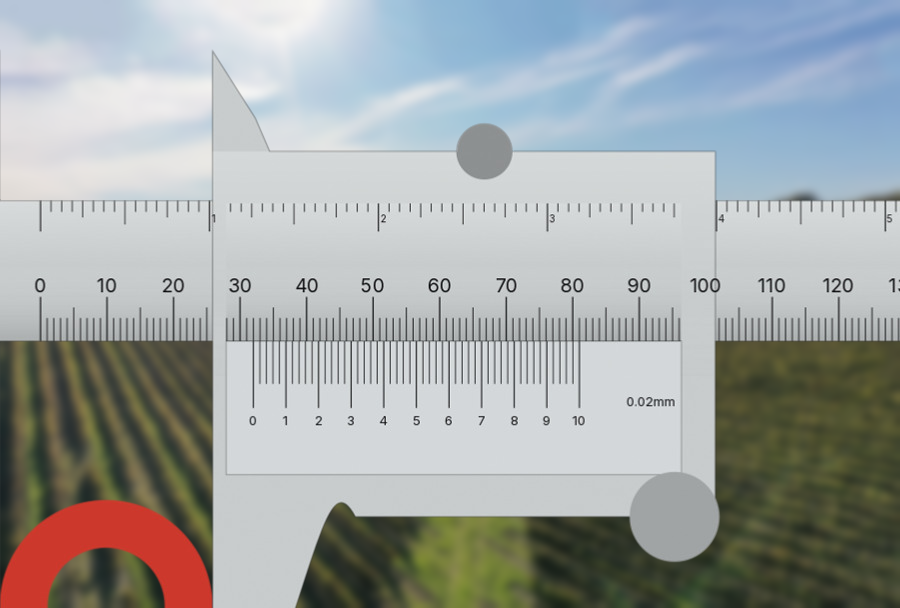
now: 32.0
